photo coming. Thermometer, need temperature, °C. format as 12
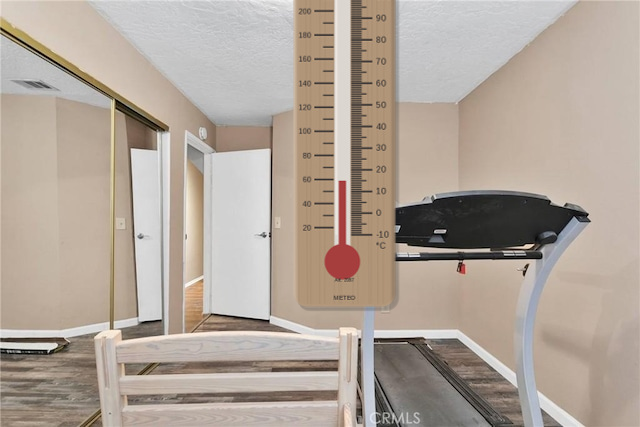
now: 15
